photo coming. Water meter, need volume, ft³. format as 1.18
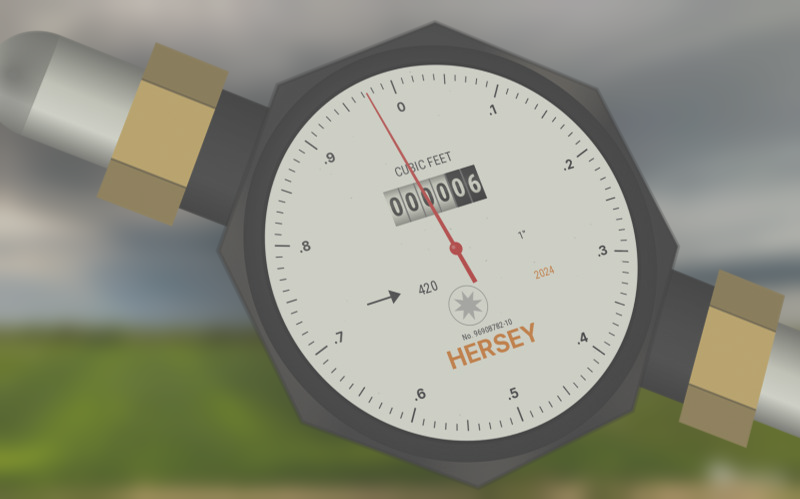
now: 5.97
